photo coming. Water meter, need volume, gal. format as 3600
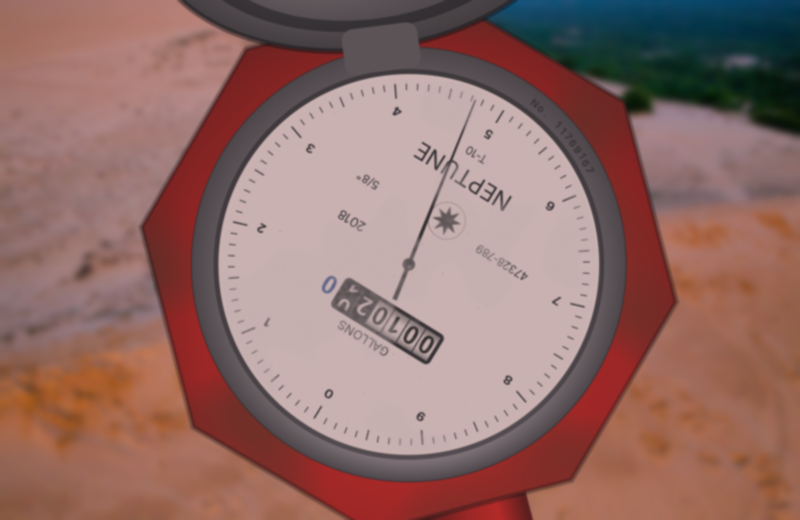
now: 10204.7
